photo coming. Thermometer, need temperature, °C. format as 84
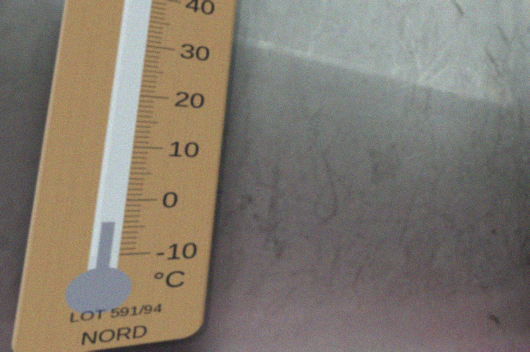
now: -4
